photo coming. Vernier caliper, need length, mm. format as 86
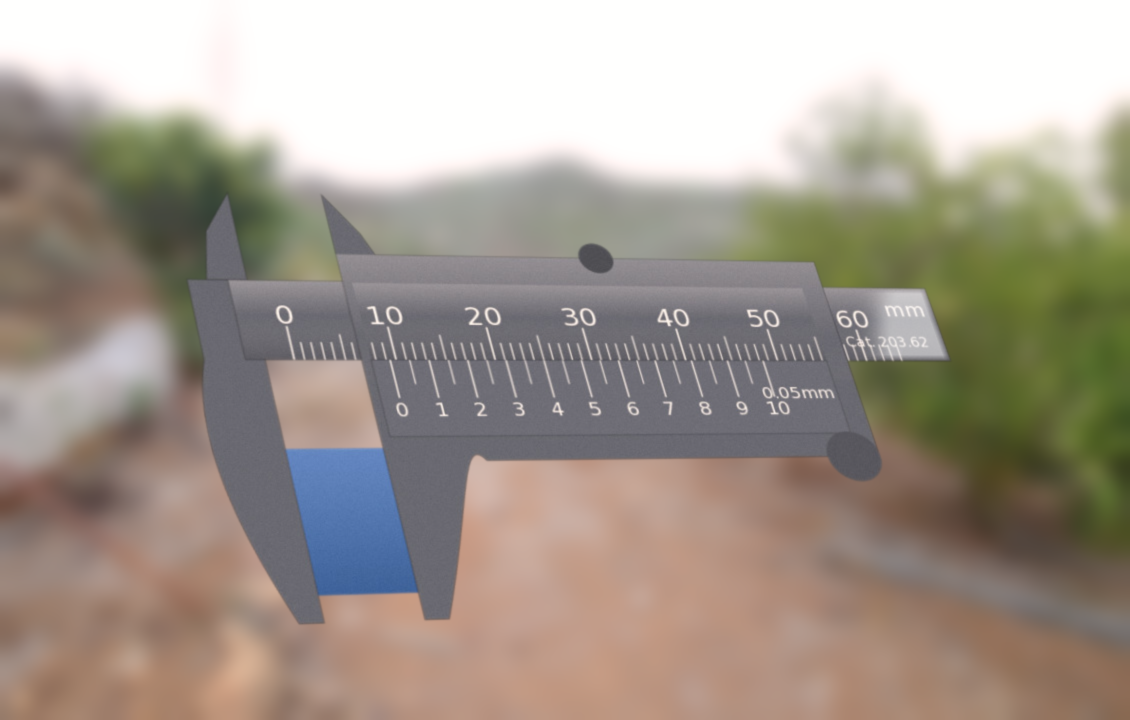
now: 9.4
